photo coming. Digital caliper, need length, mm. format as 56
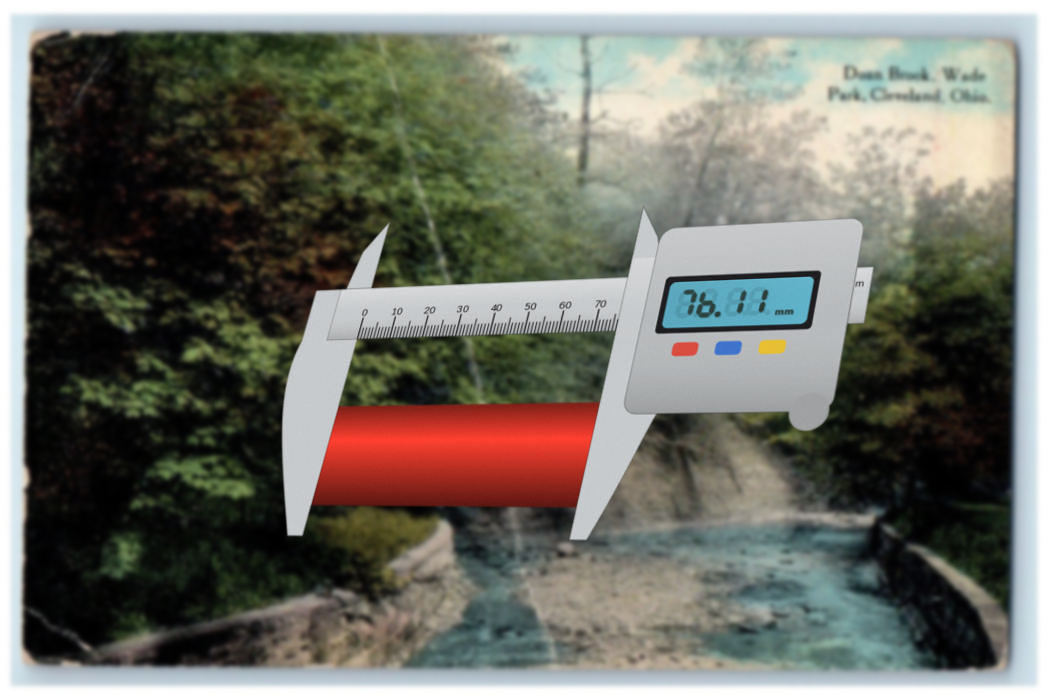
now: 76.11
